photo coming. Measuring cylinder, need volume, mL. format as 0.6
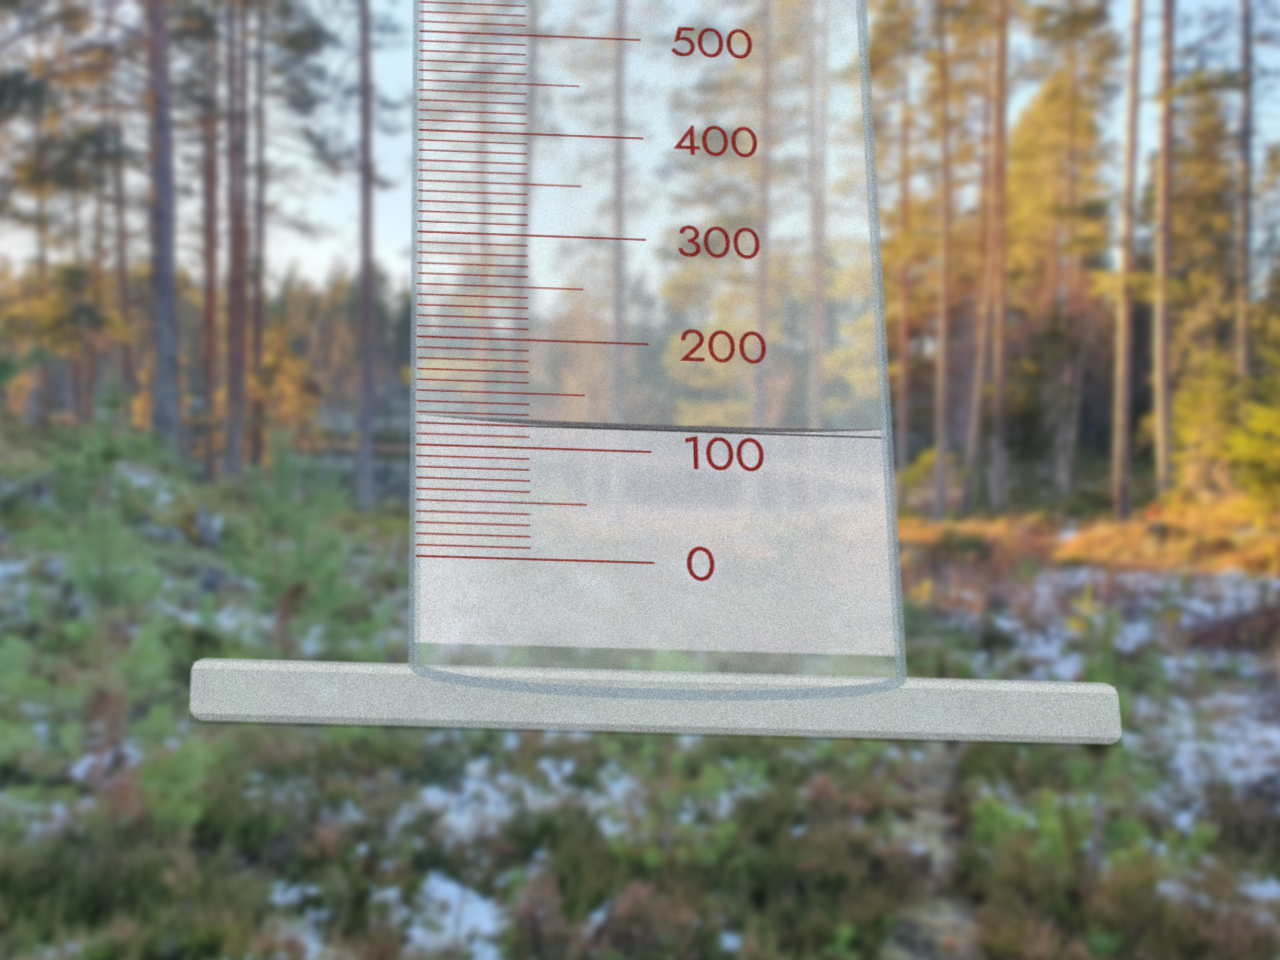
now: 120
